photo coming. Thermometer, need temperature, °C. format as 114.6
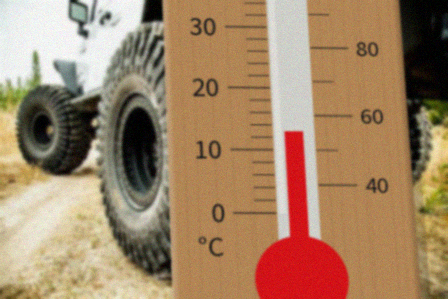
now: 13
